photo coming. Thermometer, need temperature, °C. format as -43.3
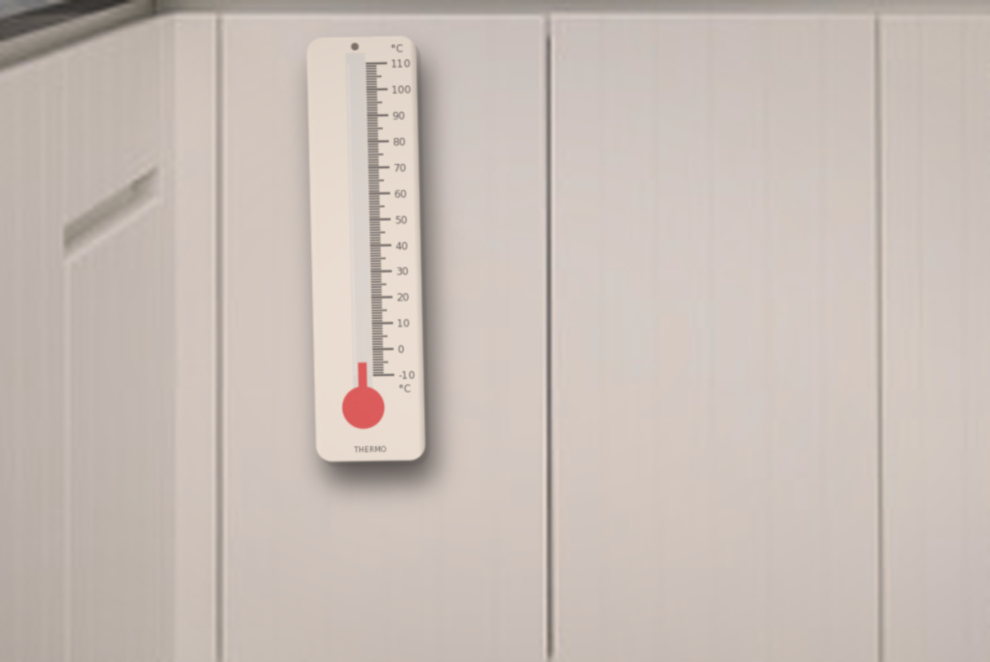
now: -5
